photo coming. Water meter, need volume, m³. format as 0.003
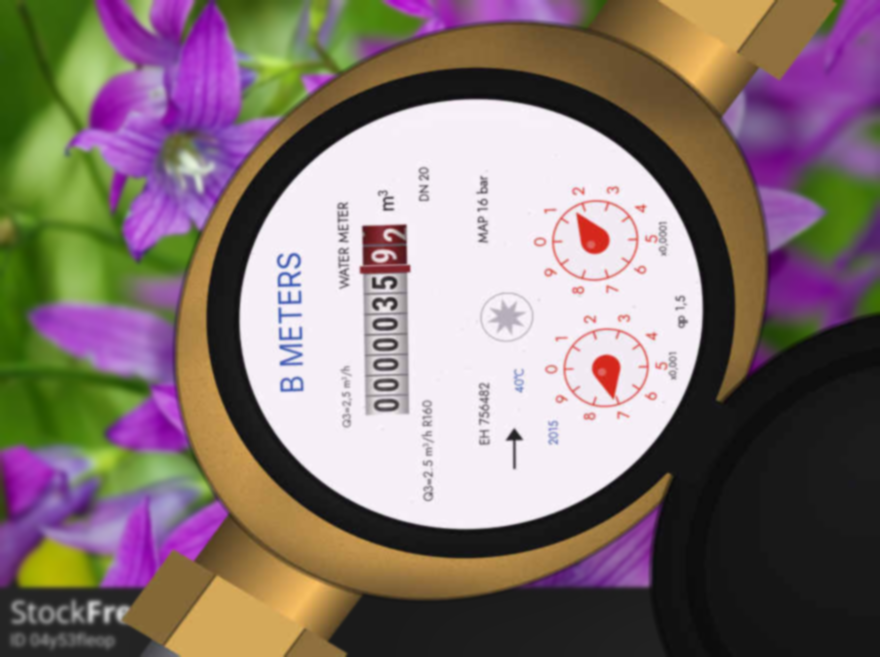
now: 35.9171
